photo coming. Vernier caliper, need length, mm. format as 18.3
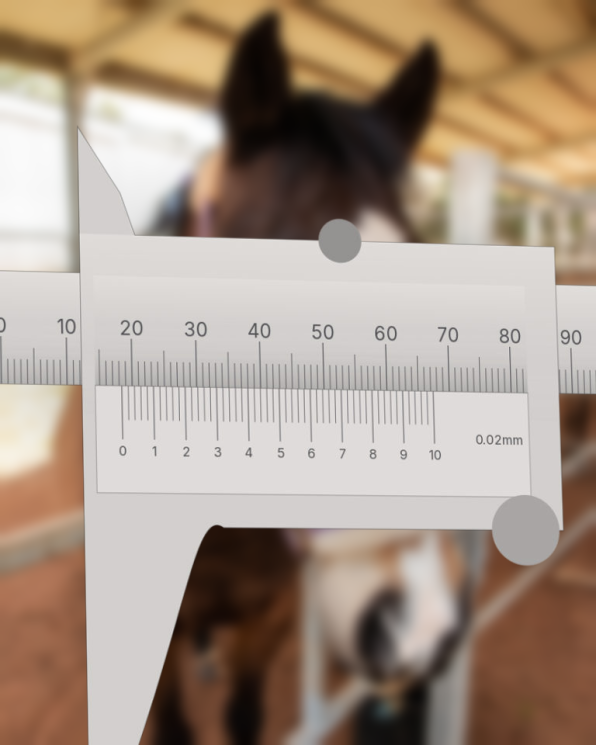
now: 18.4
